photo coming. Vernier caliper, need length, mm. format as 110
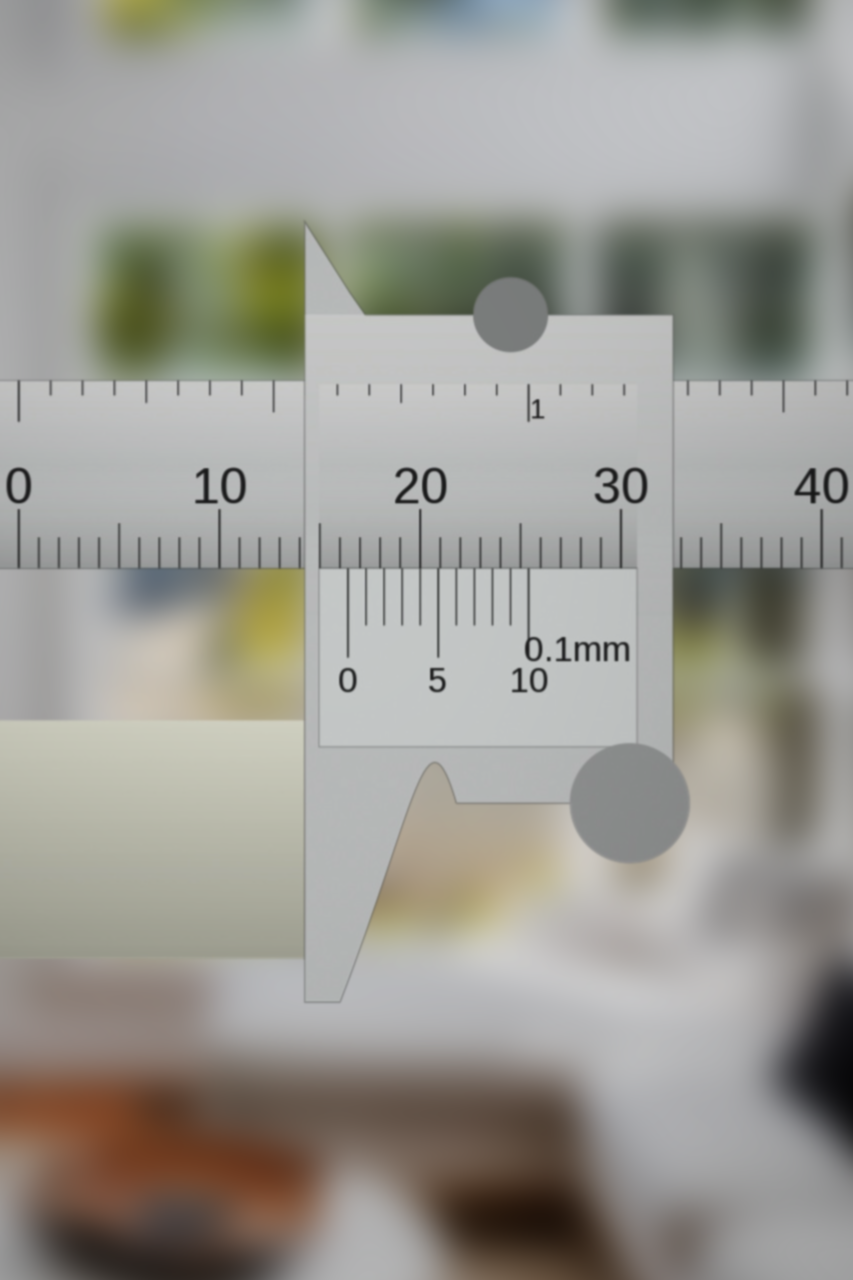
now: 16.4
